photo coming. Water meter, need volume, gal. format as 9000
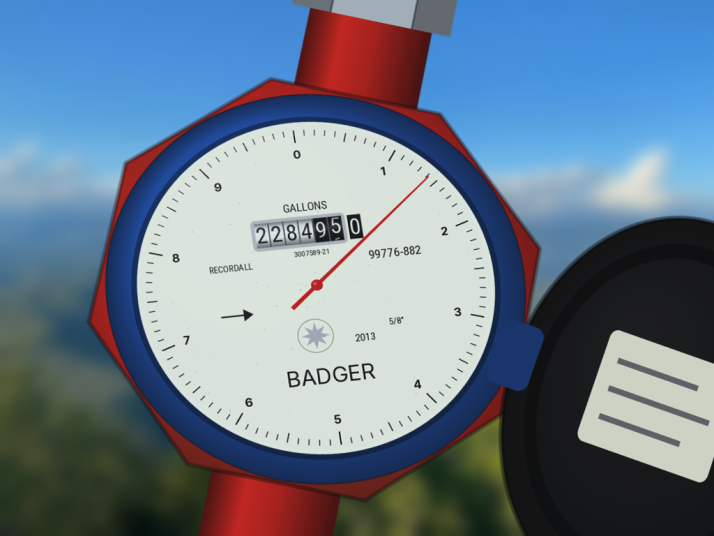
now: 2284951.4
